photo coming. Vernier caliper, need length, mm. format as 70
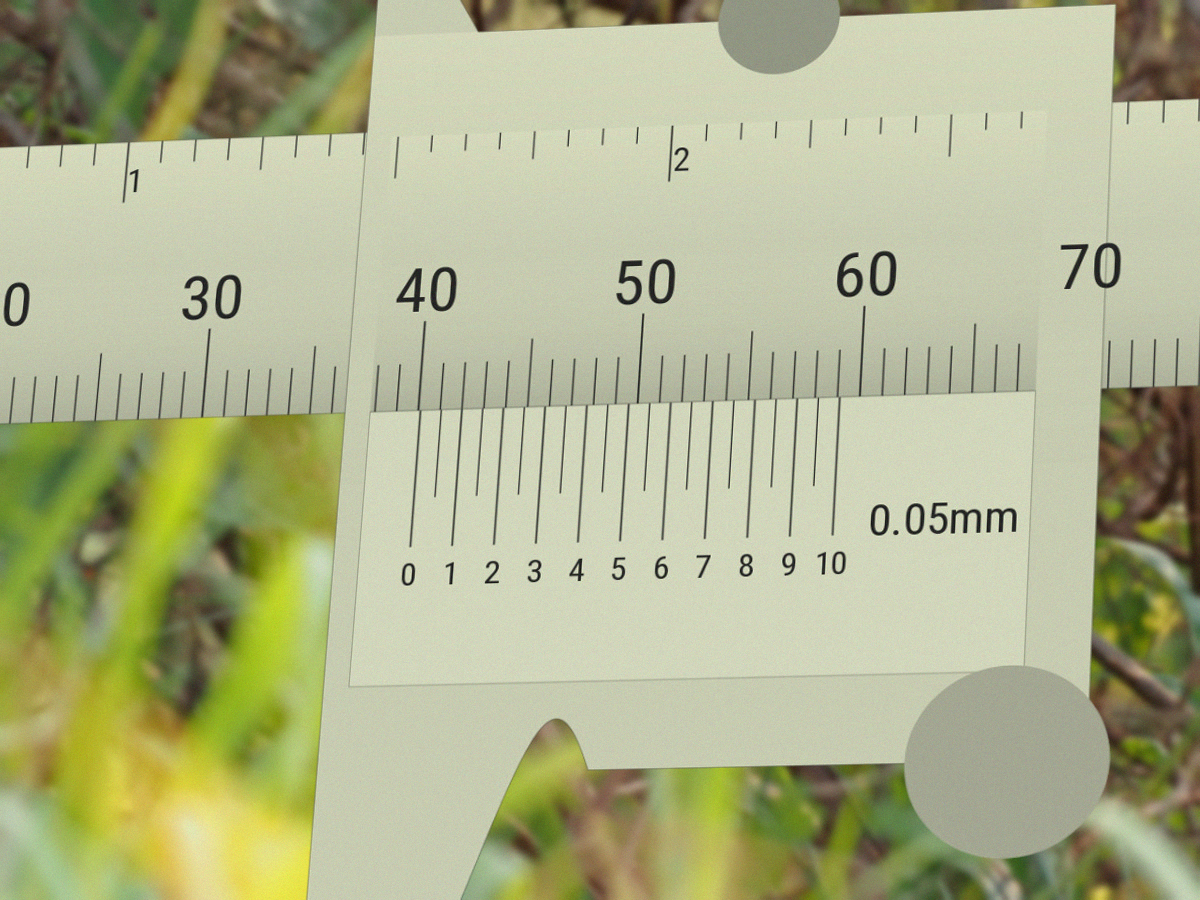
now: 40.1
